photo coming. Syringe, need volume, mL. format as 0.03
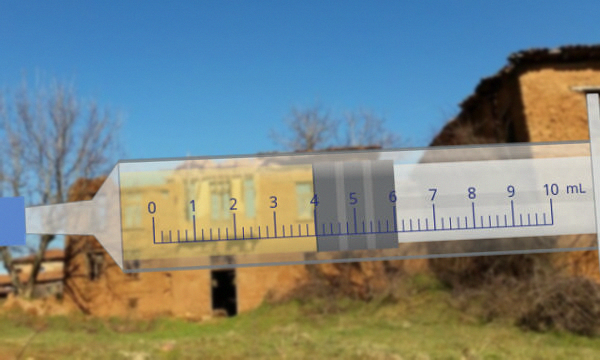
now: 4
